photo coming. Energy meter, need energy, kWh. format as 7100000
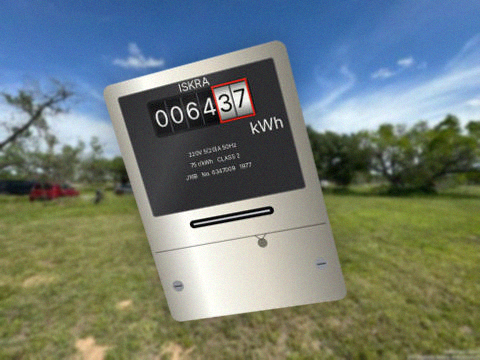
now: 64.37
